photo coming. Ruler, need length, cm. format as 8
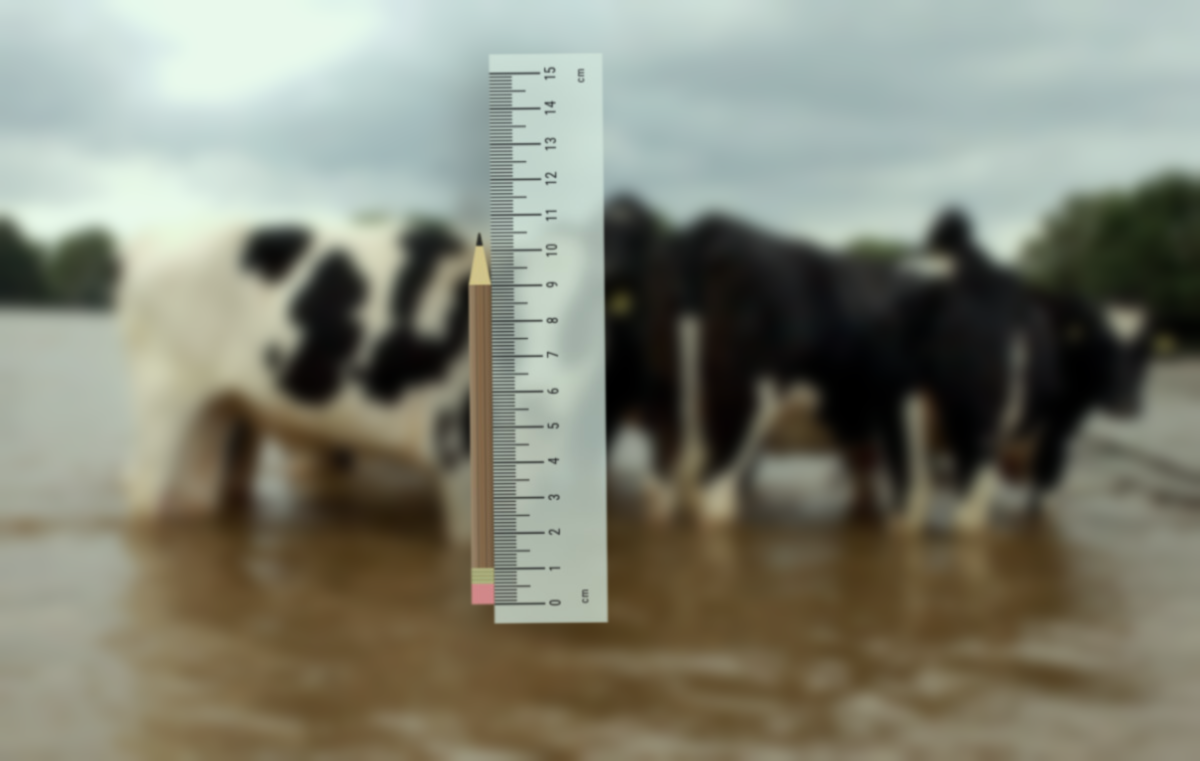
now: 10.5
